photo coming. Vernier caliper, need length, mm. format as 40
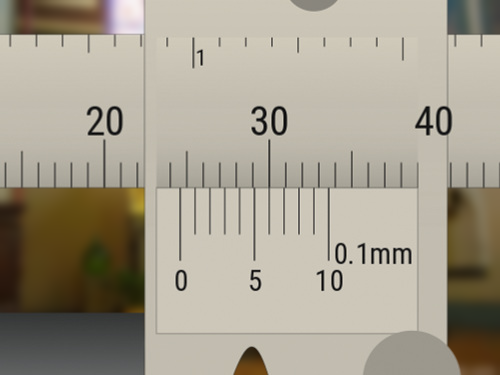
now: 24.6
